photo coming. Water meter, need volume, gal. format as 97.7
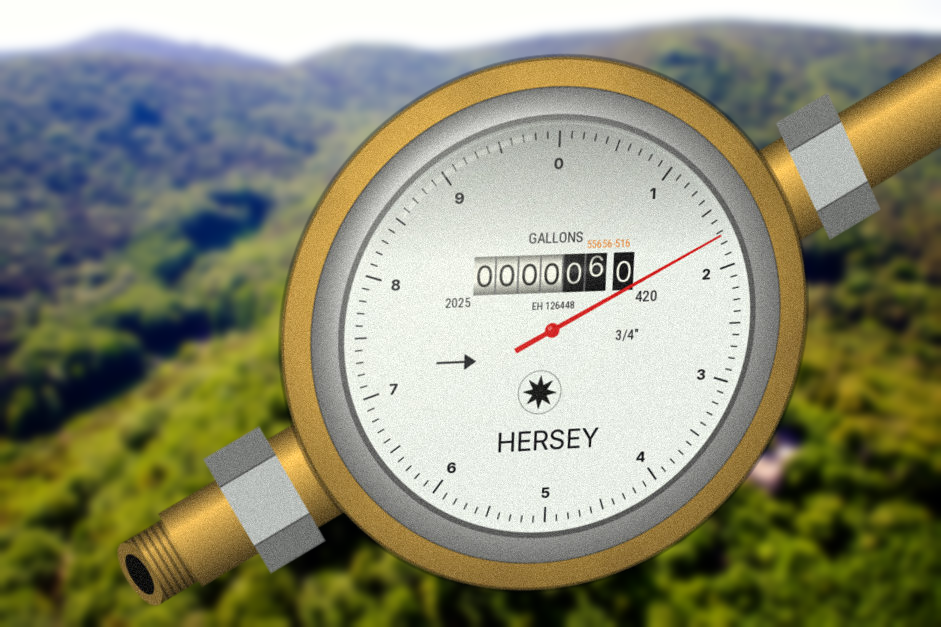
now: 61.7
